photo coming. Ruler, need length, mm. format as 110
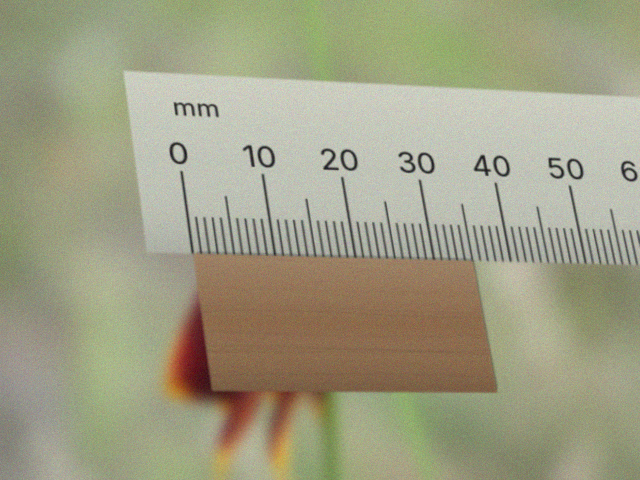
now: 35
